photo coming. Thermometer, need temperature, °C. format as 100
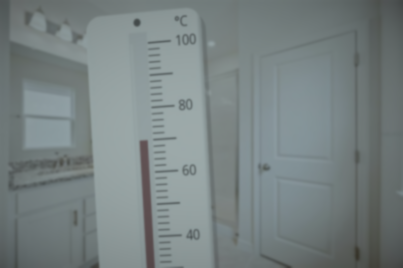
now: 70
